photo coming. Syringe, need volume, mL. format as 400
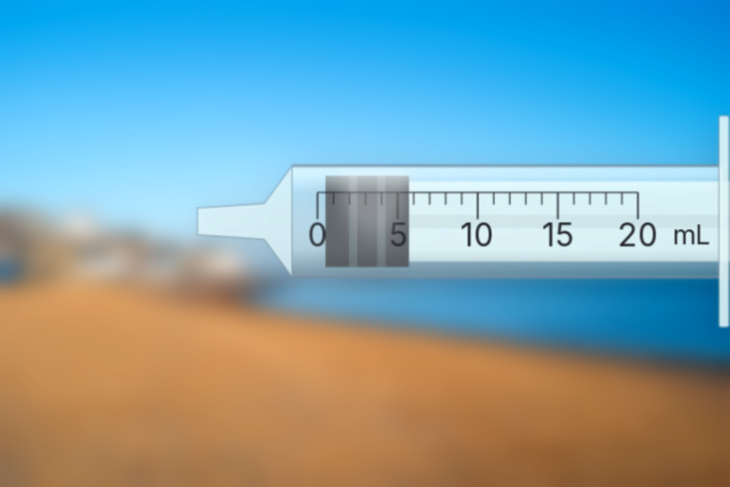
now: 0.5
